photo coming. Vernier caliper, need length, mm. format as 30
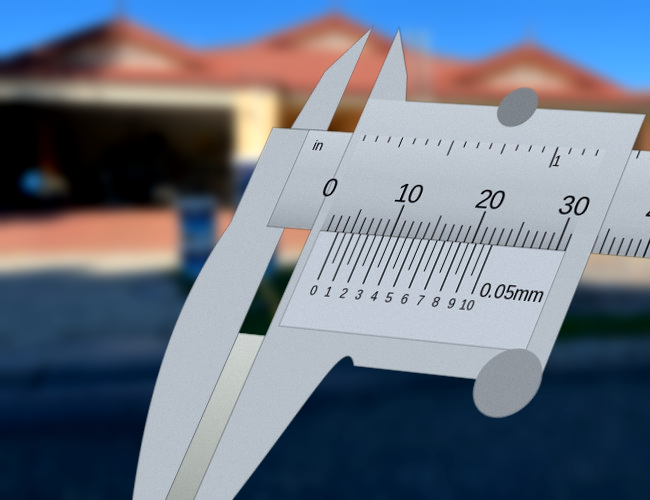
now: 3.4
